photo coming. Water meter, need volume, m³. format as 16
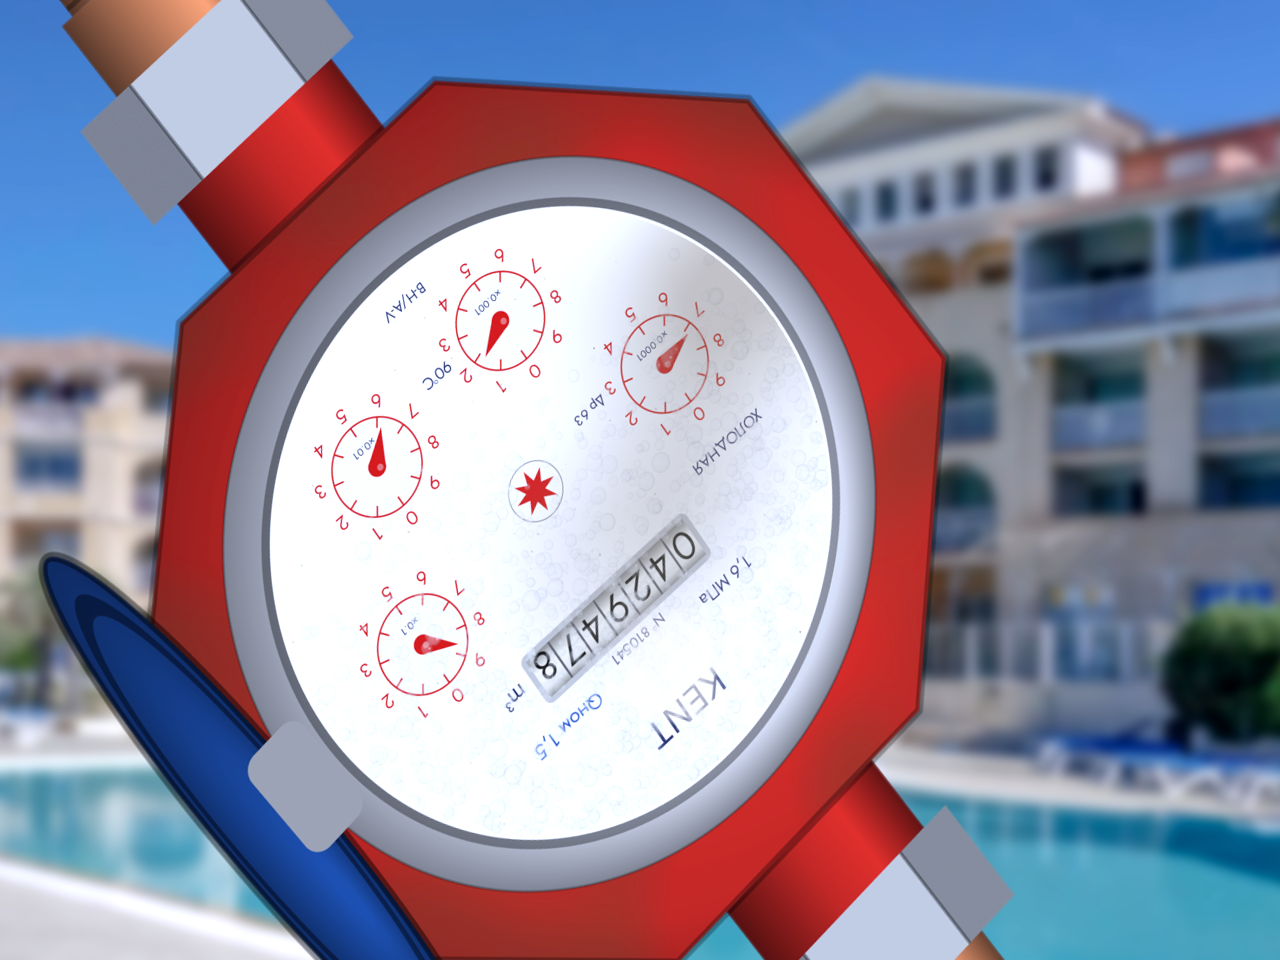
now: 429477.8617
